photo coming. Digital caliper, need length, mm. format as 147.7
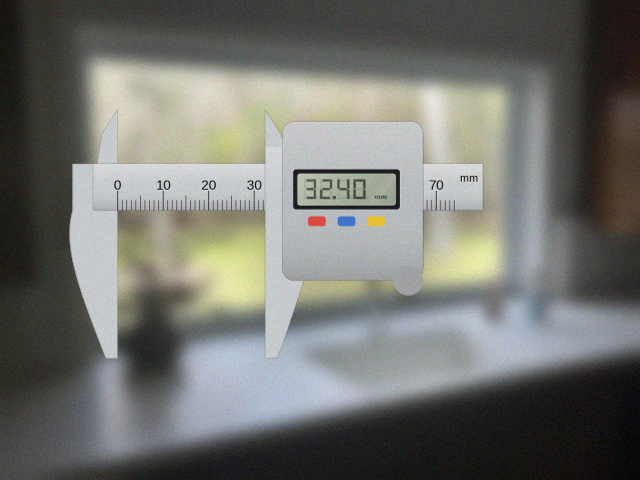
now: 32.40
